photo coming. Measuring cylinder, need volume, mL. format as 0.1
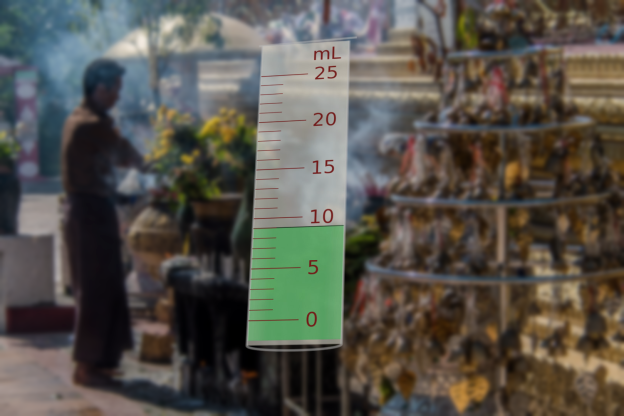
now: 9
